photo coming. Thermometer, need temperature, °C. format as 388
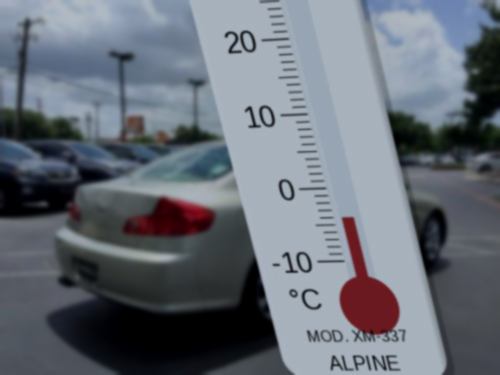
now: -4
